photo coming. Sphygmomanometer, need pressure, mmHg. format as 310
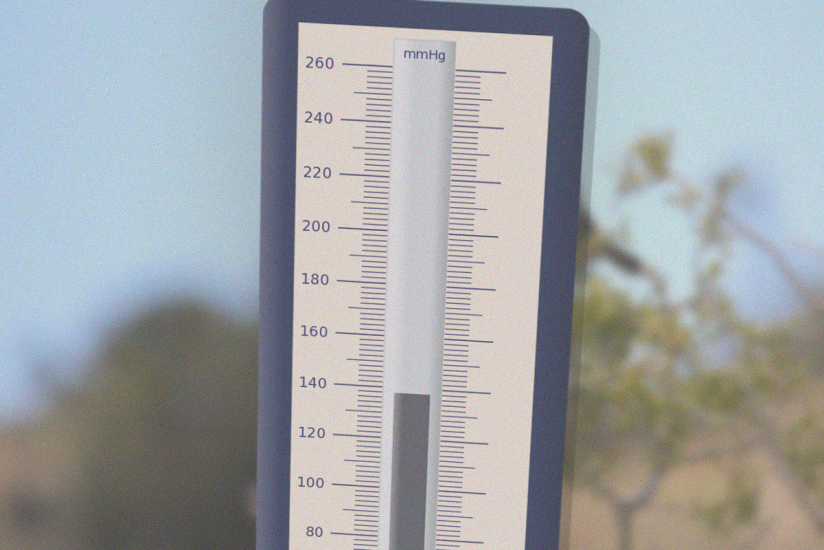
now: 138
